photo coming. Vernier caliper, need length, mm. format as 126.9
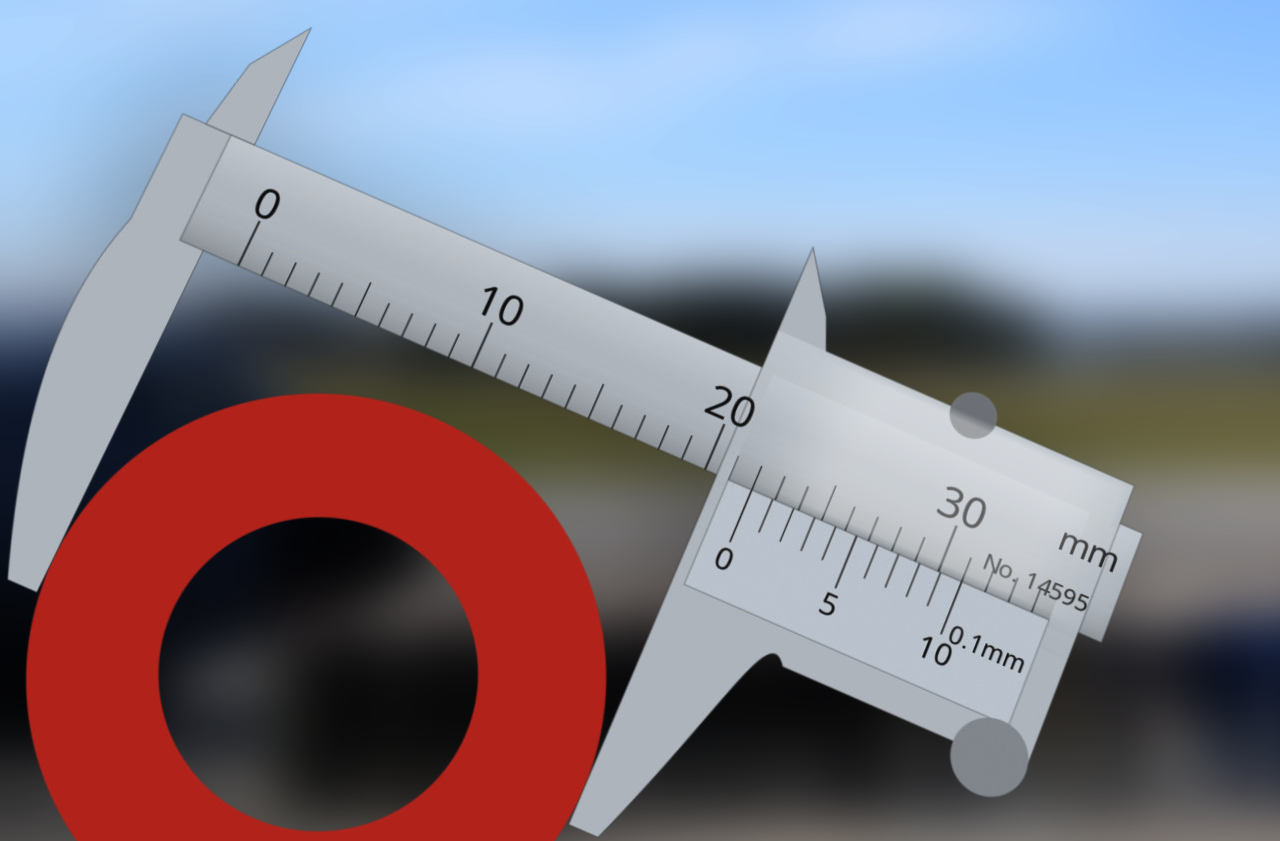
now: 22.0
